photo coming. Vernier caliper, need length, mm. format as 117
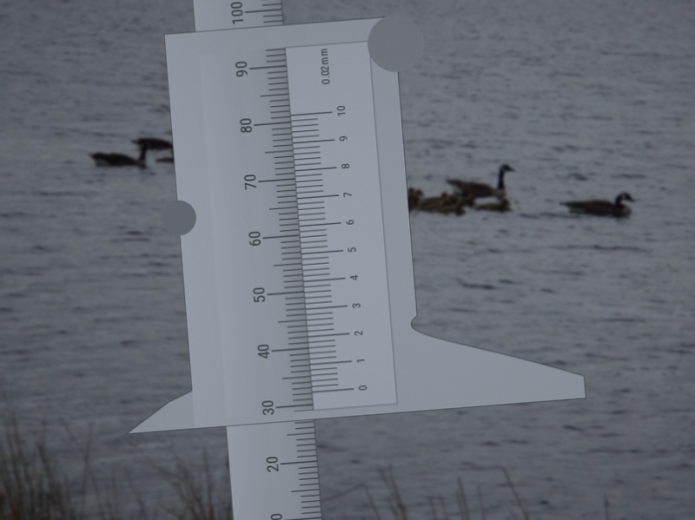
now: 32.2
